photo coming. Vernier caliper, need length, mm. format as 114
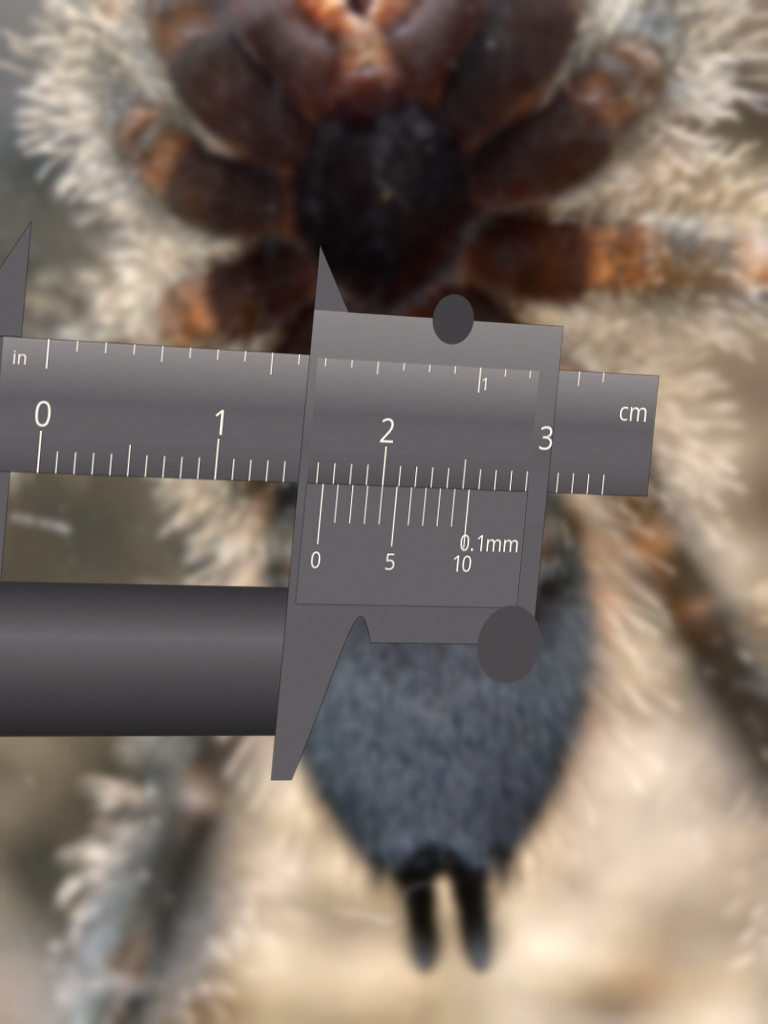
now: 16.4
